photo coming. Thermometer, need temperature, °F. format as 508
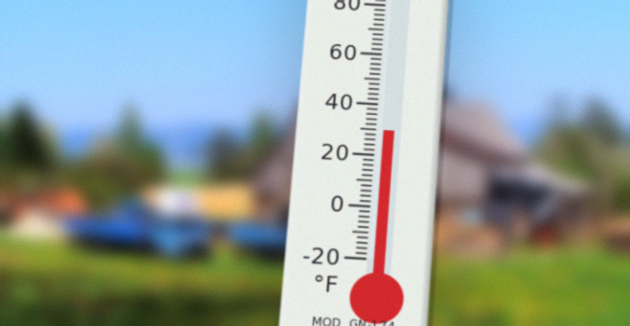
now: 30
